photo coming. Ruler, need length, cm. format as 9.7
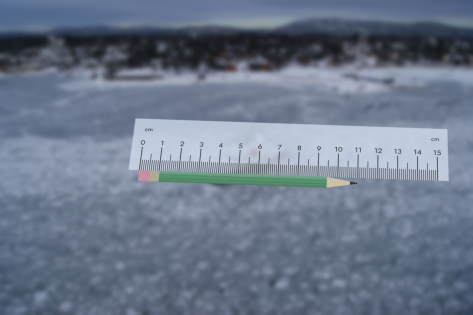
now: 11
